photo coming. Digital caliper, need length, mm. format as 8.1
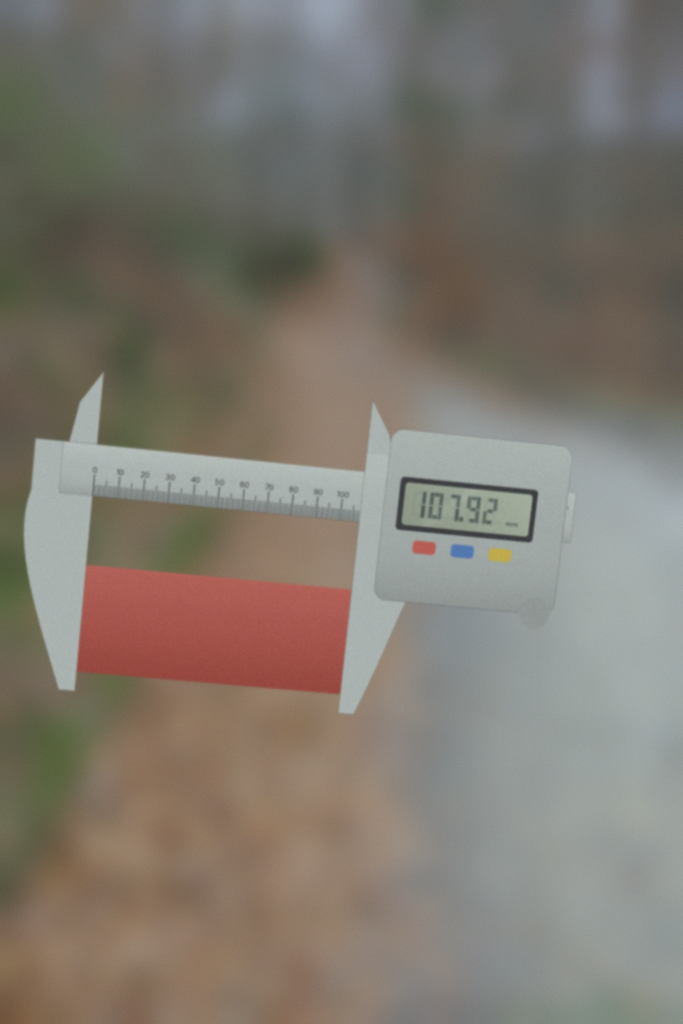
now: 107.92
